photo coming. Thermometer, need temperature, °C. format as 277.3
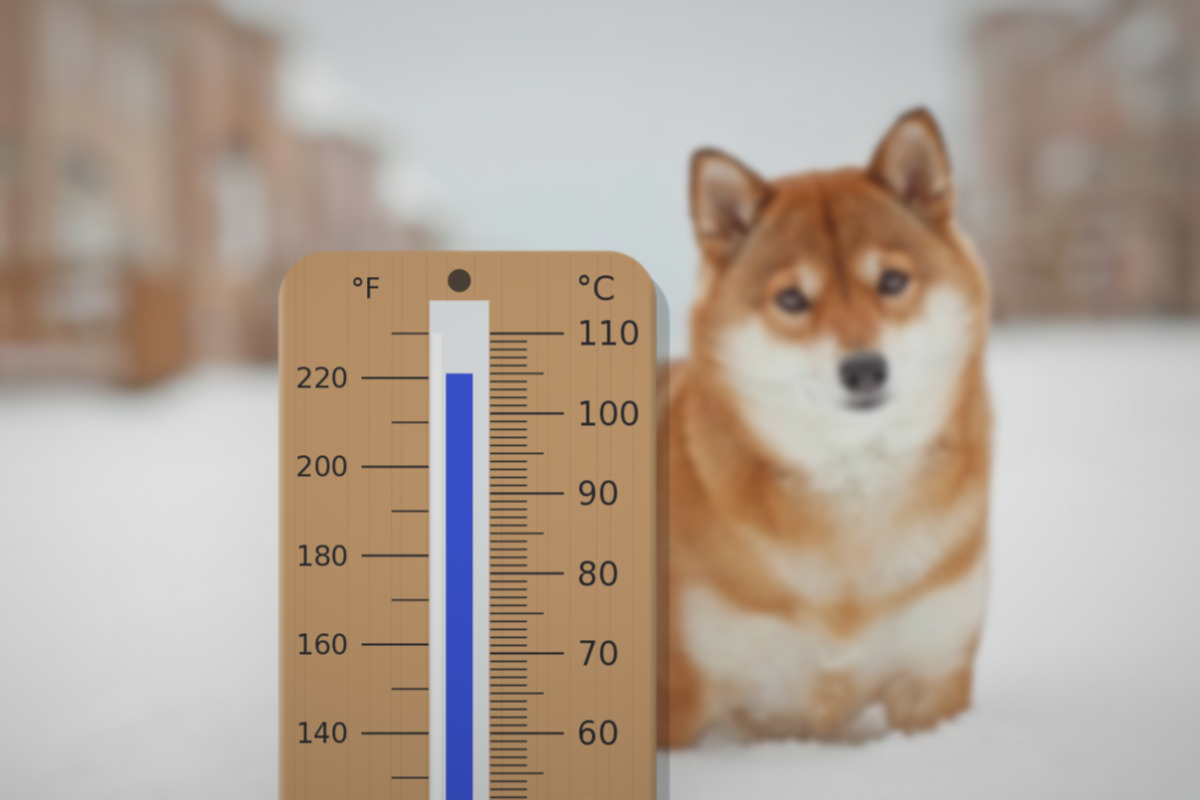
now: 105
